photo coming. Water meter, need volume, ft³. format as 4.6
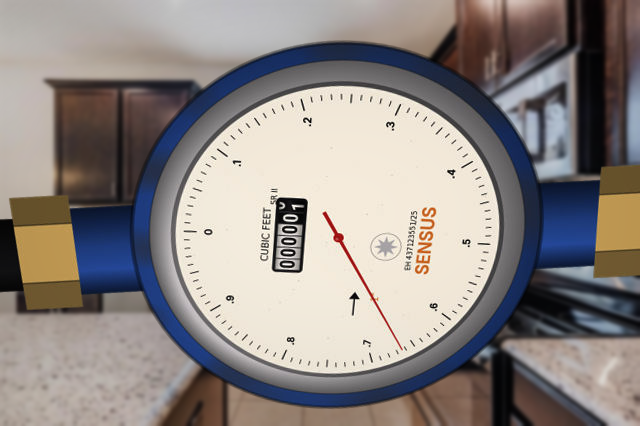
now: 0.66
